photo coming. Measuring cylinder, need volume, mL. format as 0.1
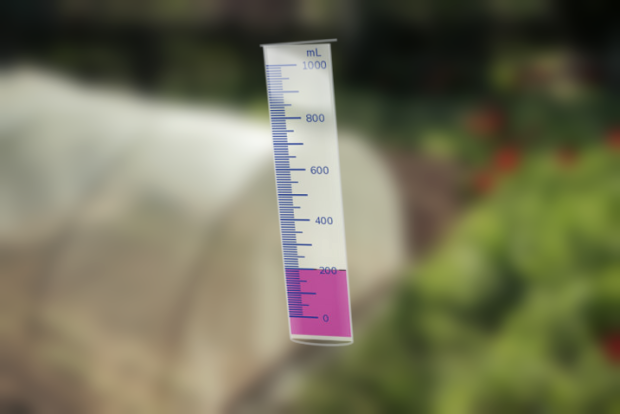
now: 200
